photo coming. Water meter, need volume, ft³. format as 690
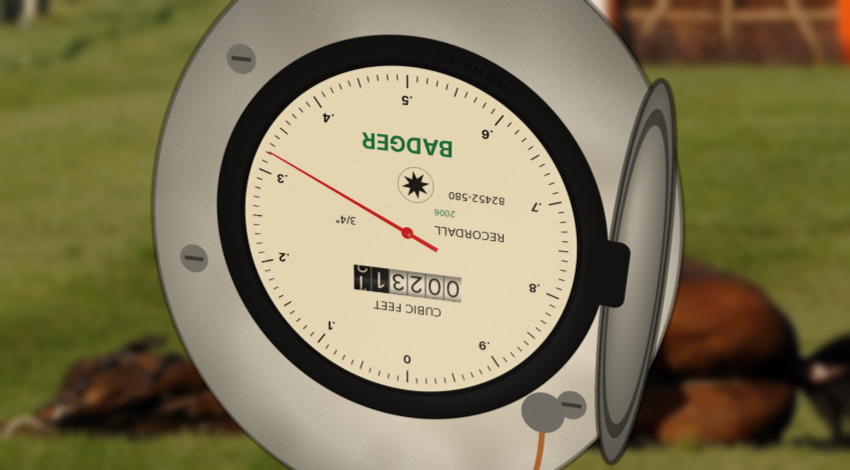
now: 2311.32
